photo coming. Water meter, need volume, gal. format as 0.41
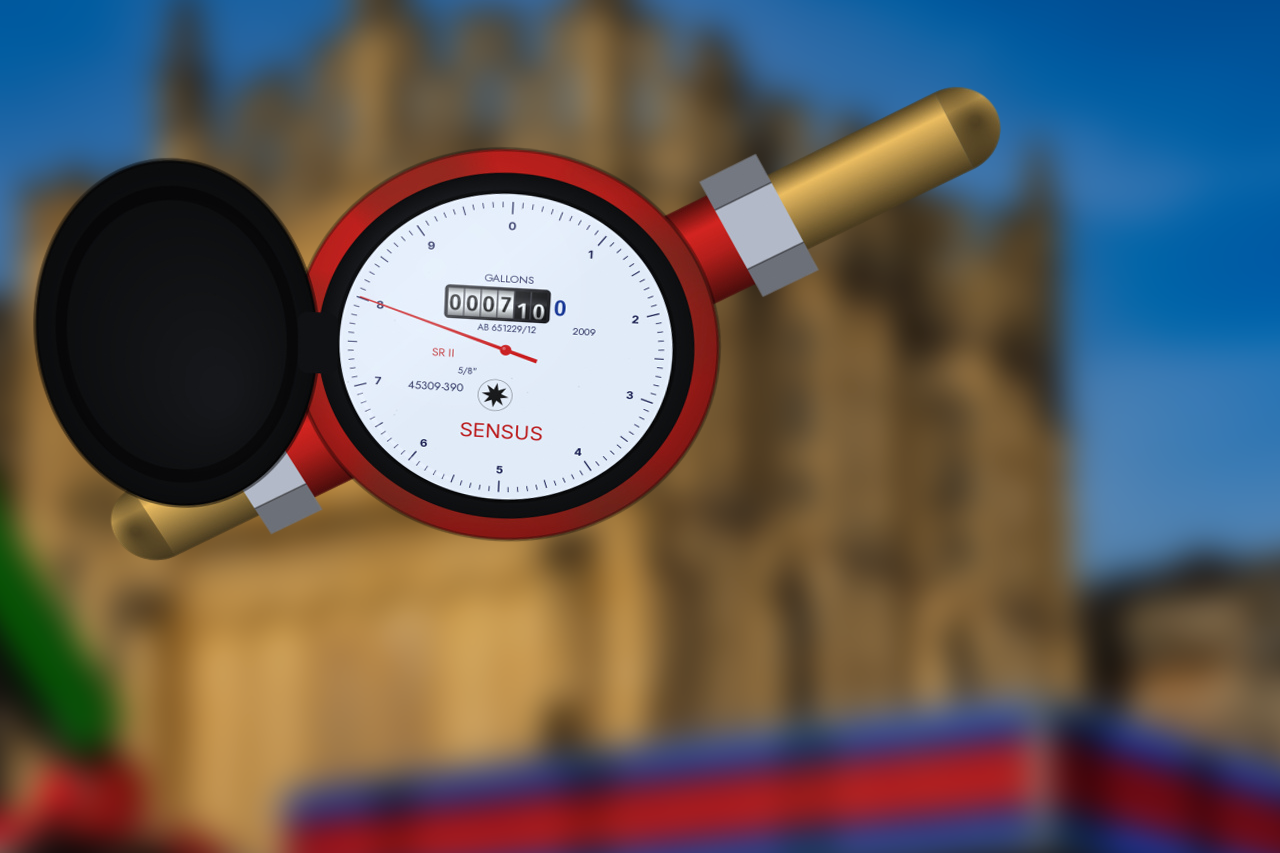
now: 7098.0
